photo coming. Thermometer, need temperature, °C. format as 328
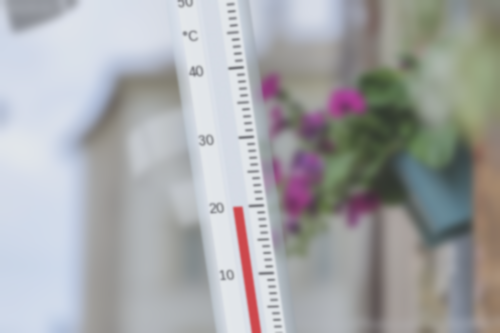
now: 20
